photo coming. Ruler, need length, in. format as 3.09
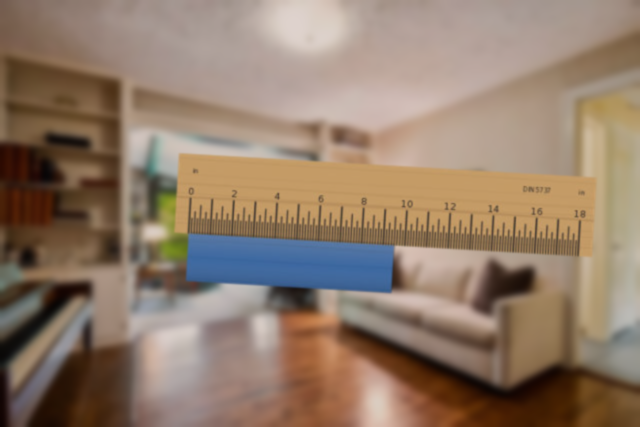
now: 9.5
